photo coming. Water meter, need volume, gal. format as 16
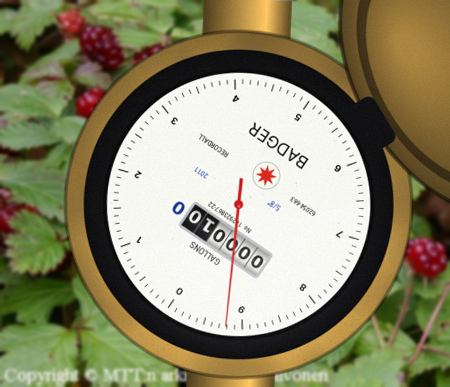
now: 99.2
